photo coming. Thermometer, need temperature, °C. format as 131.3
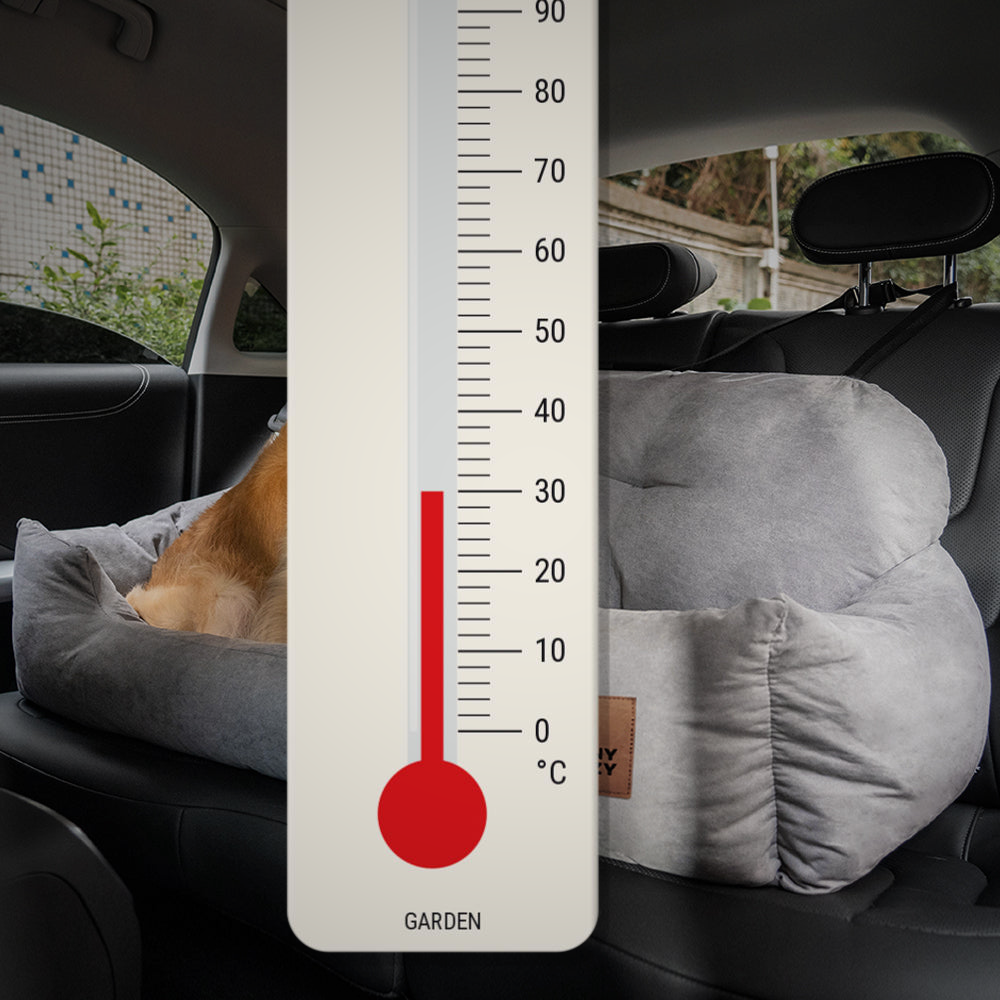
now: 30
